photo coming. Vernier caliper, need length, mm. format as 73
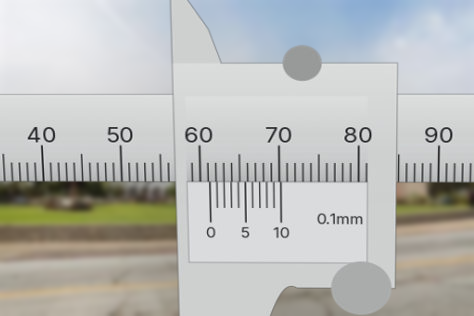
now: 61.2
